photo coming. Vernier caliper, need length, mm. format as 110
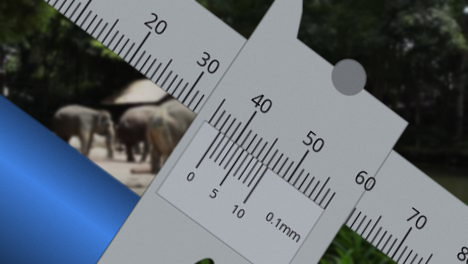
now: 37.2
